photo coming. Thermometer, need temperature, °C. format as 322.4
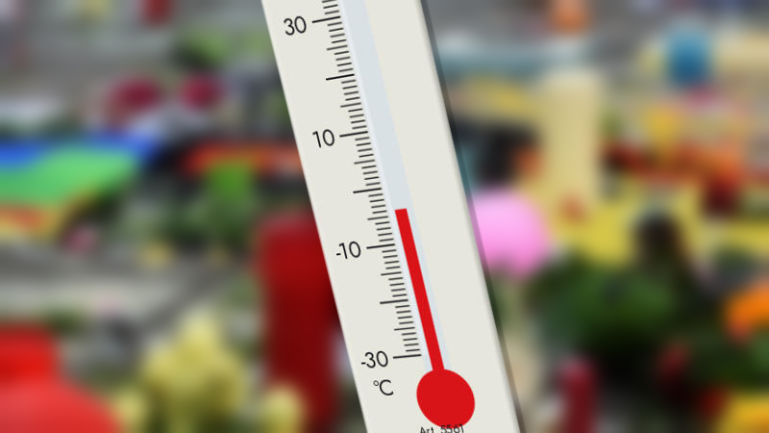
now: -4
